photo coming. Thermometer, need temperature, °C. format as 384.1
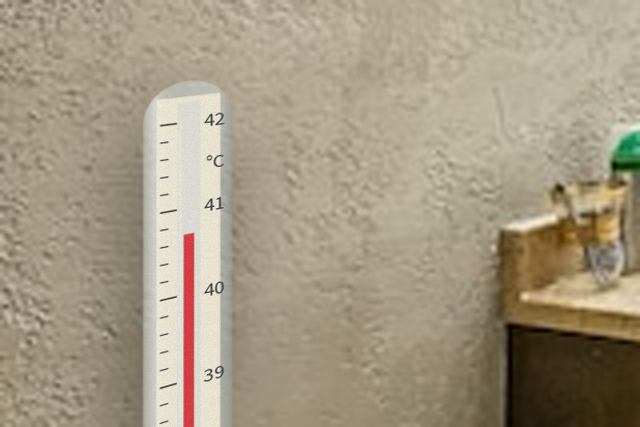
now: 40.7
